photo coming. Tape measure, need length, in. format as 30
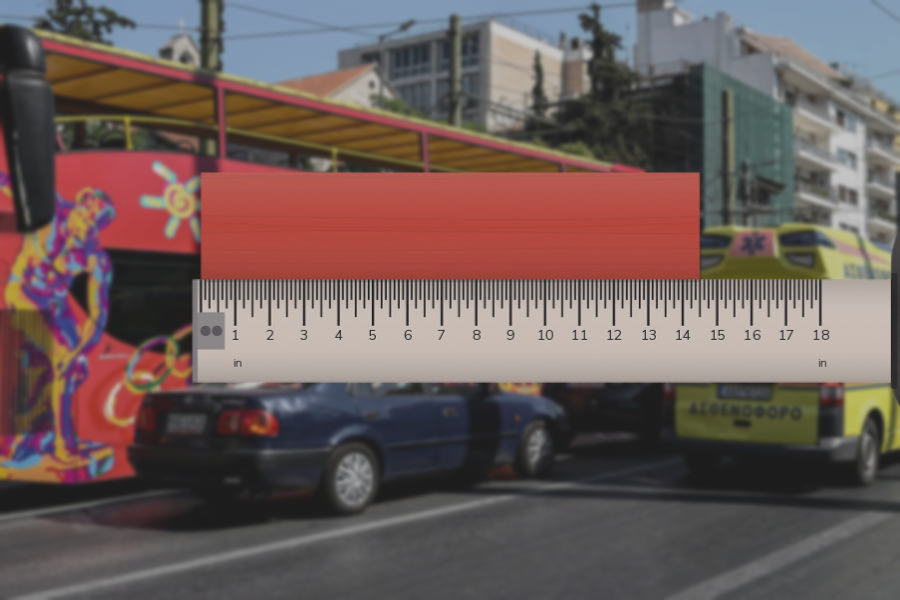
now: 14.5
